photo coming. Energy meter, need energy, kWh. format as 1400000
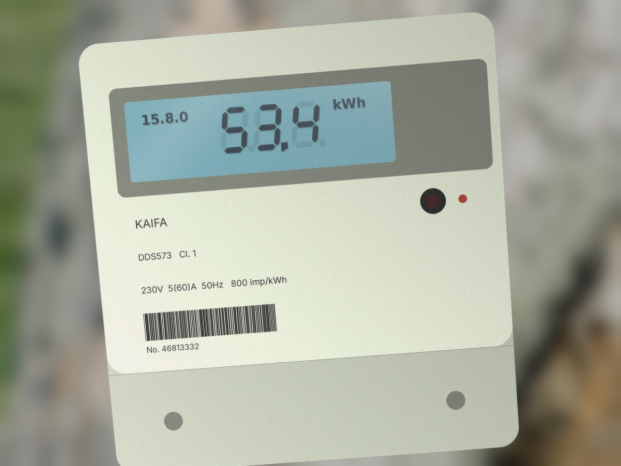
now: 53.4
